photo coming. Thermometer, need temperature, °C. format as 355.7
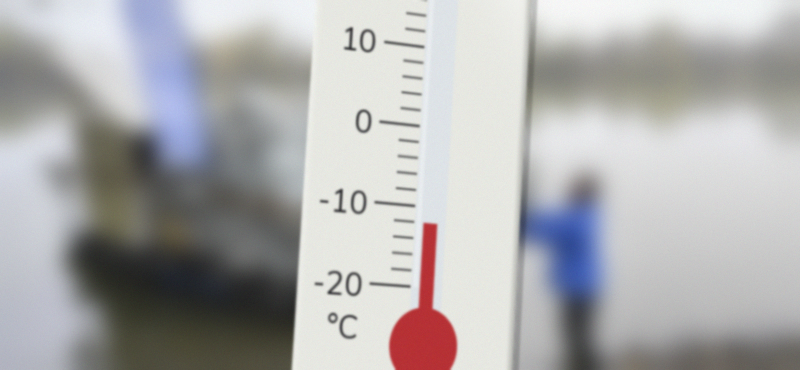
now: -12
